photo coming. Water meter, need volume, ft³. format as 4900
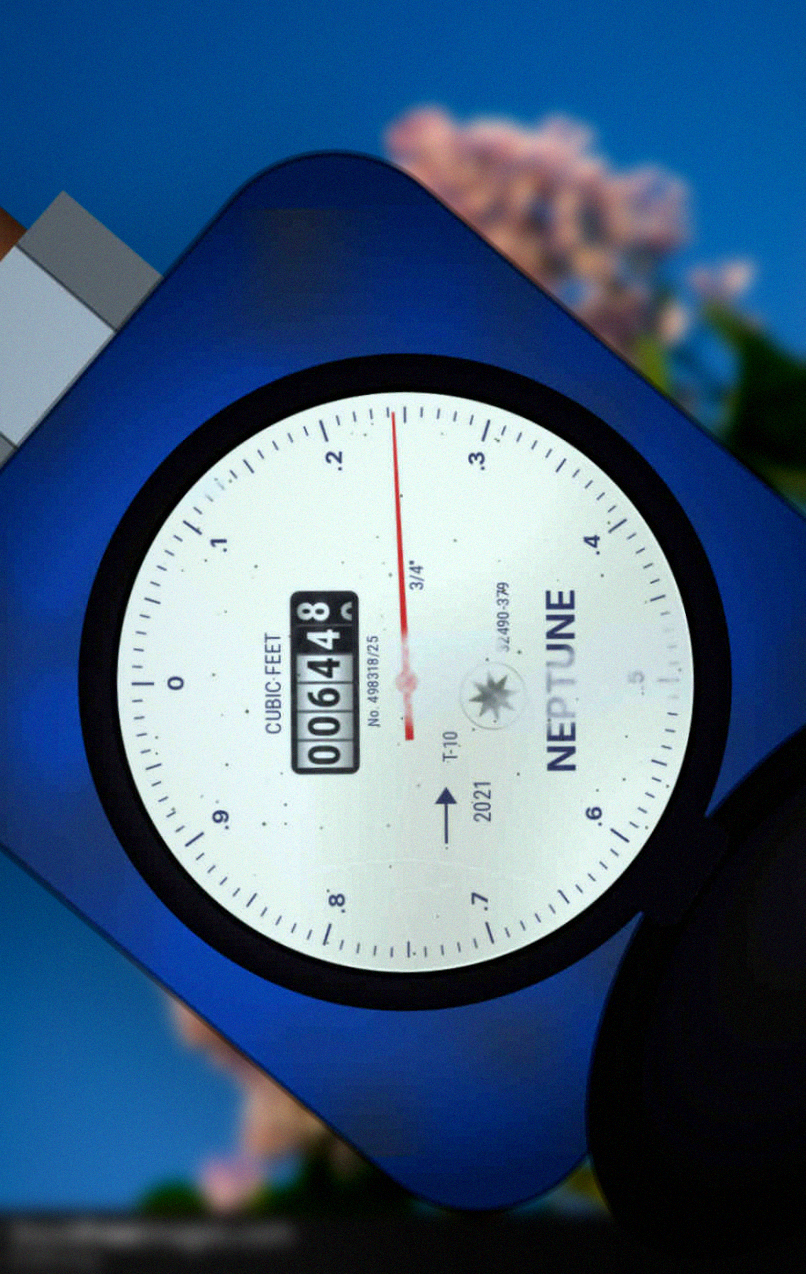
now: 6448.24
